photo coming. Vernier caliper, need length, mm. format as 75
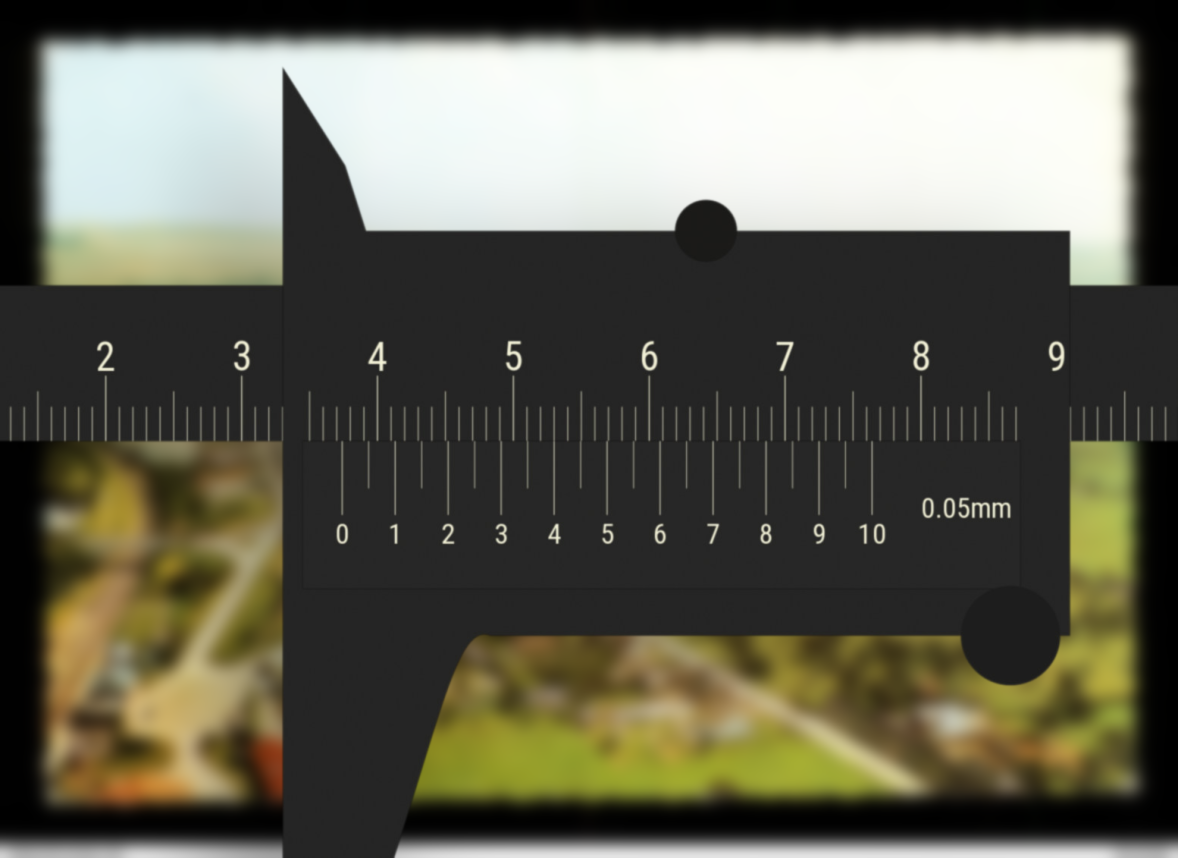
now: 37.4
